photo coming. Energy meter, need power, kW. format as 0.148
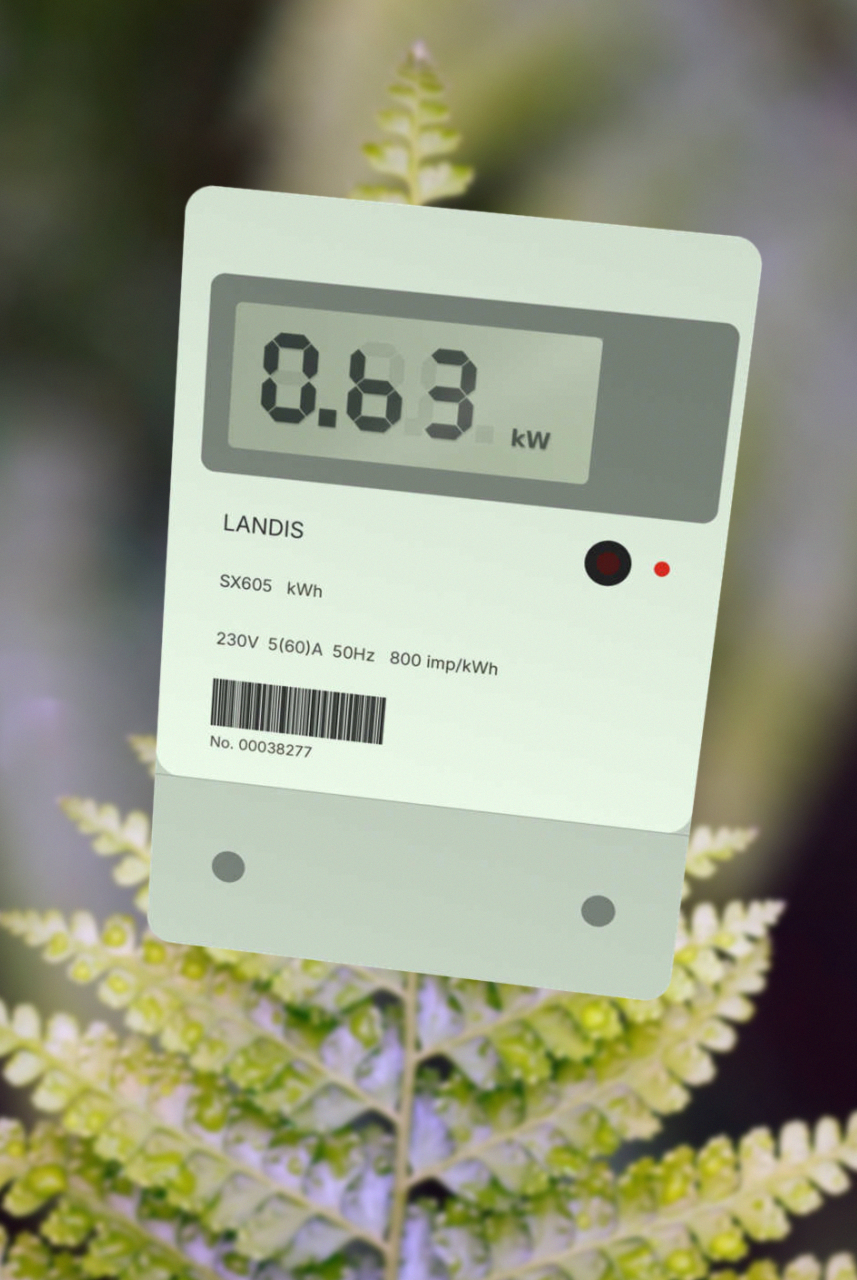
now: 0.63
